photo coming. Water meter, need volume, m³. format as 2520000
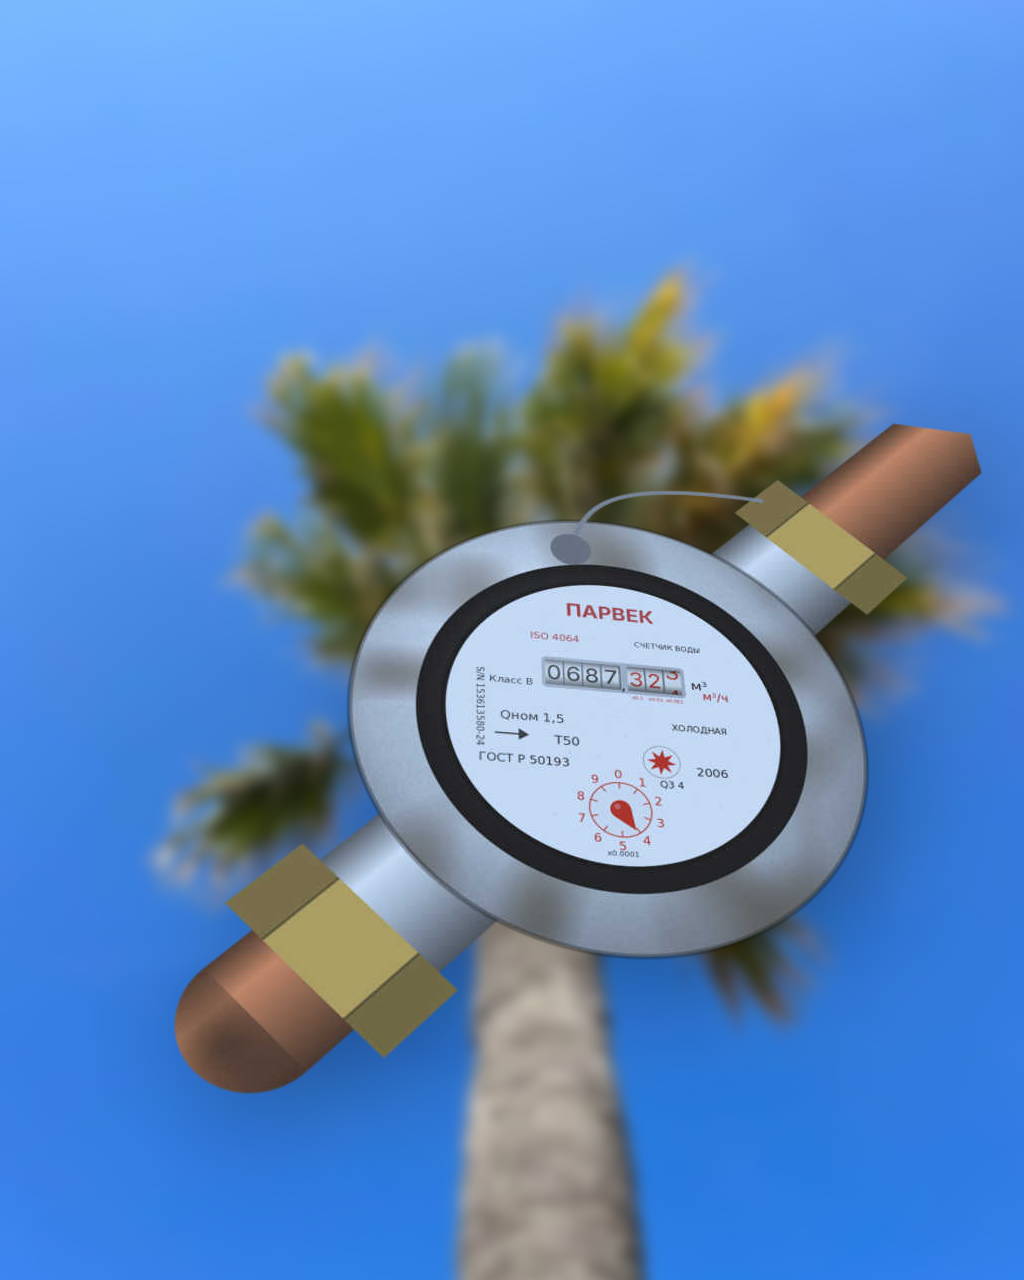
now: 687.3234
